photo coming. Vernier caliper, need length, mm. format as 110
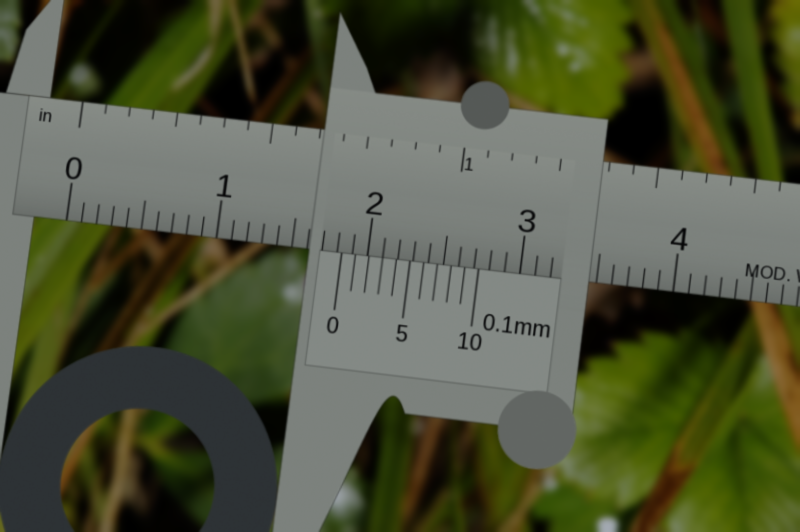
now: 18.3
